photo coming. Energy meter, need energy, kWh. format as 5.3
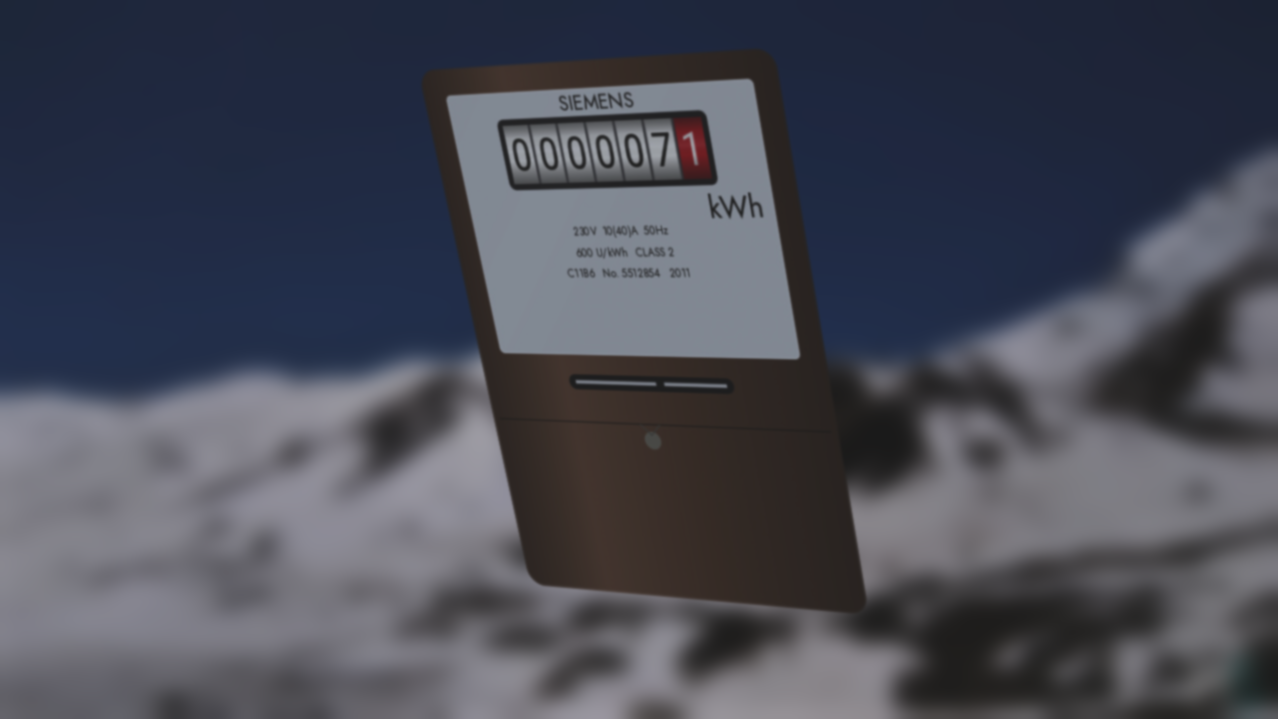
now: 7.1
